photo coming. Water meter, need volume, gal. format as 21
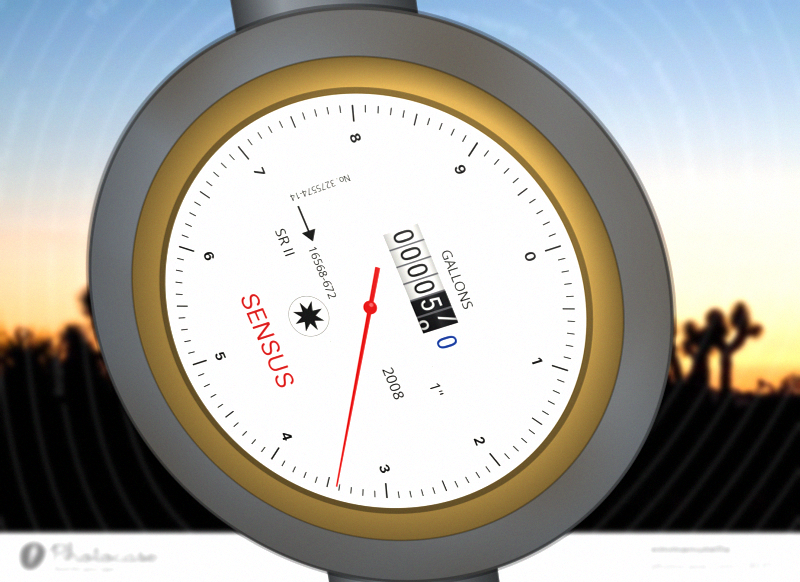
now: 573.4
